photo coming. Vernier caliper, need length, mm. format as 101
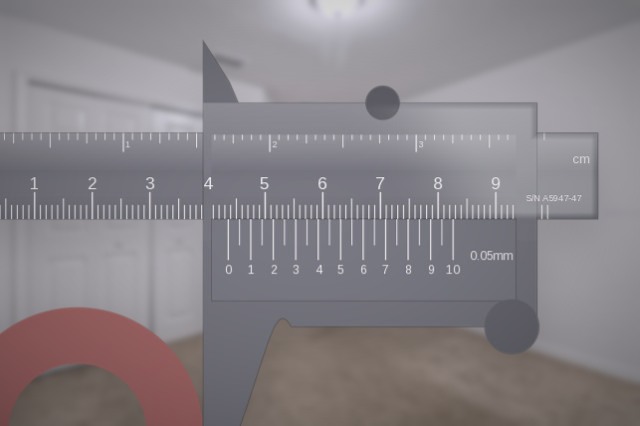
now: 43.6
